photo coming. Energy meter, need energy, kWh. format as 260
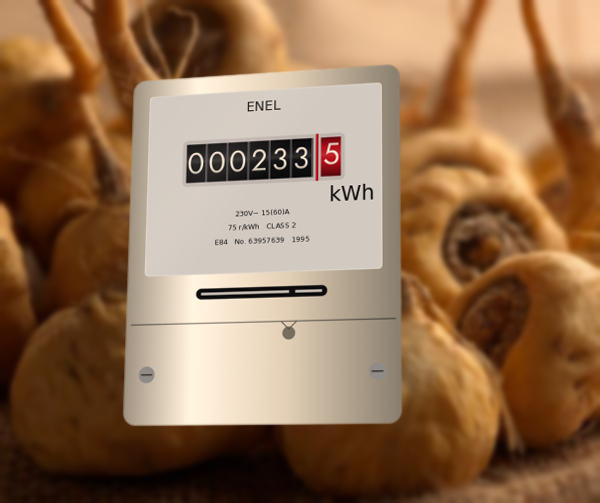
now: 233.5
